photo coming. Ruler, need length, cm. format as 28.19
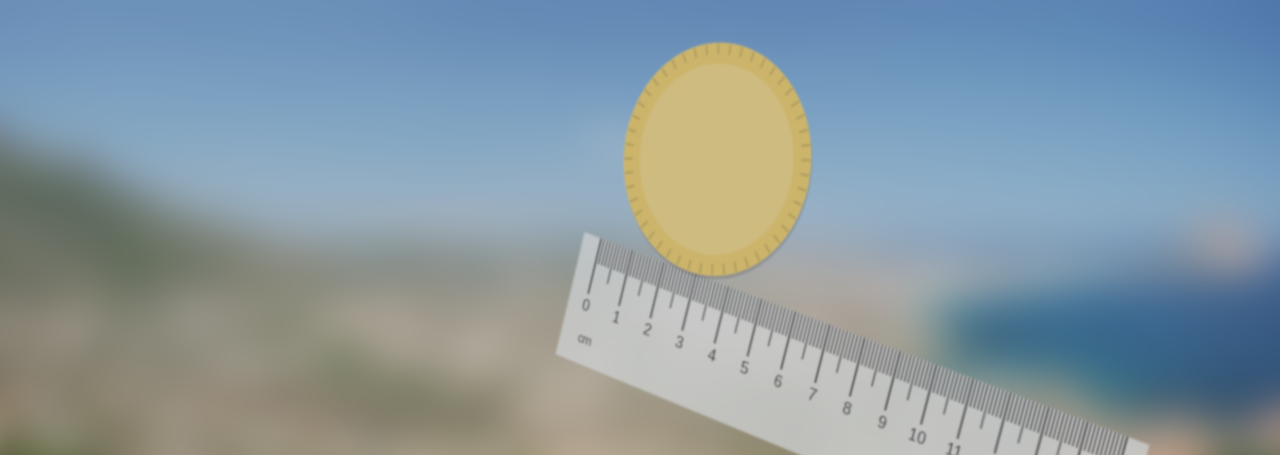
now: 5.5
